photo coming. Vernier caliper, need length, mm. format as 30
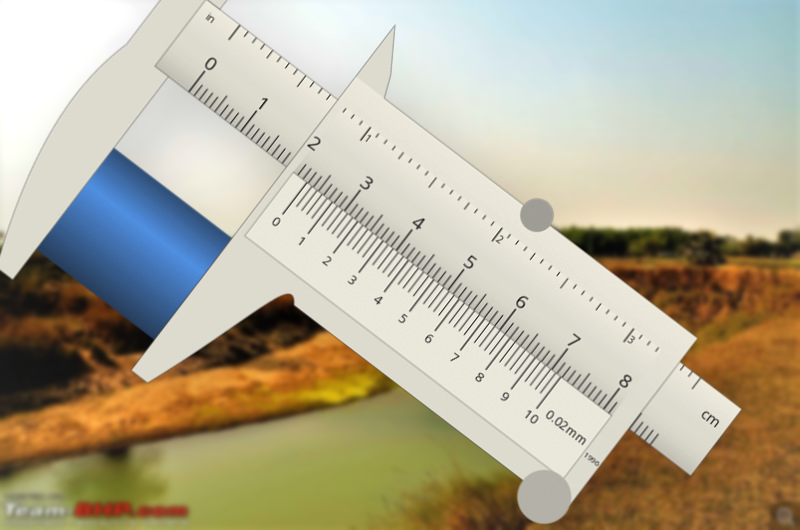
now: 22.8
